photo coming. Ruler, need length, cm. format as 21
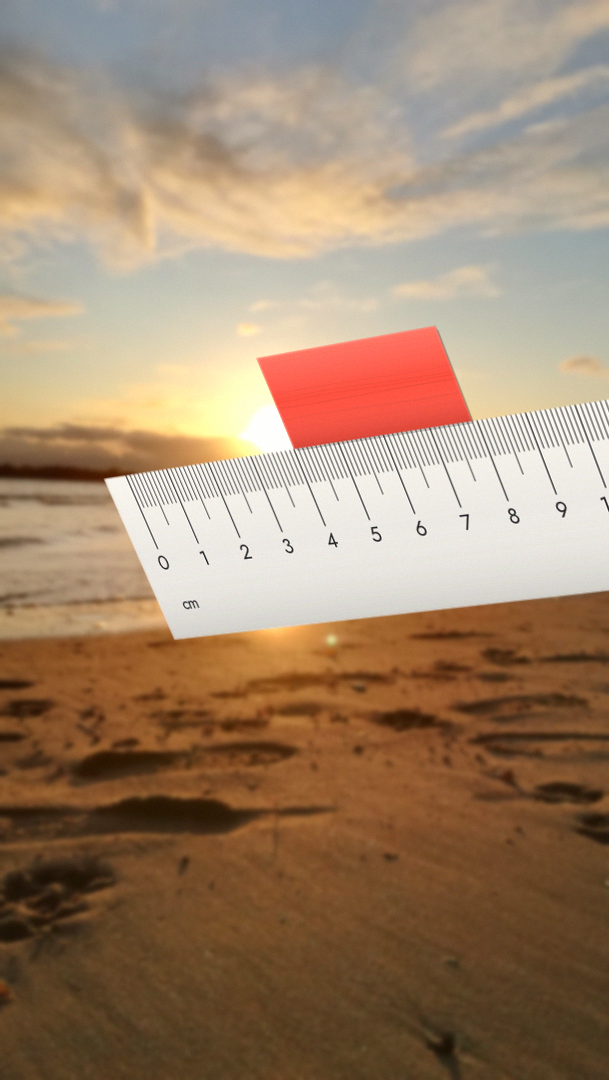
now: 3.9
